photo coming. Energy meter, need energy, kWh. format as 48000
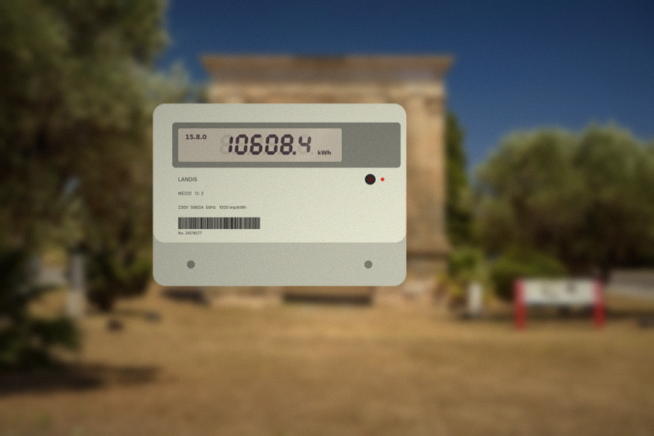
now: 10608.4
